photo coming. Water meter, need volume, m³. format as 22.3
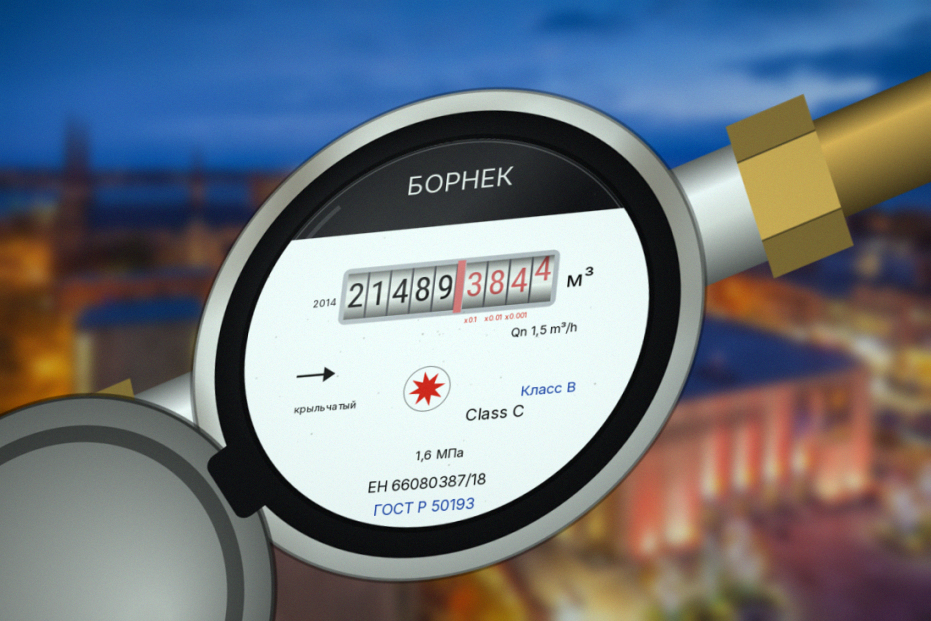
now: 21489.3844
